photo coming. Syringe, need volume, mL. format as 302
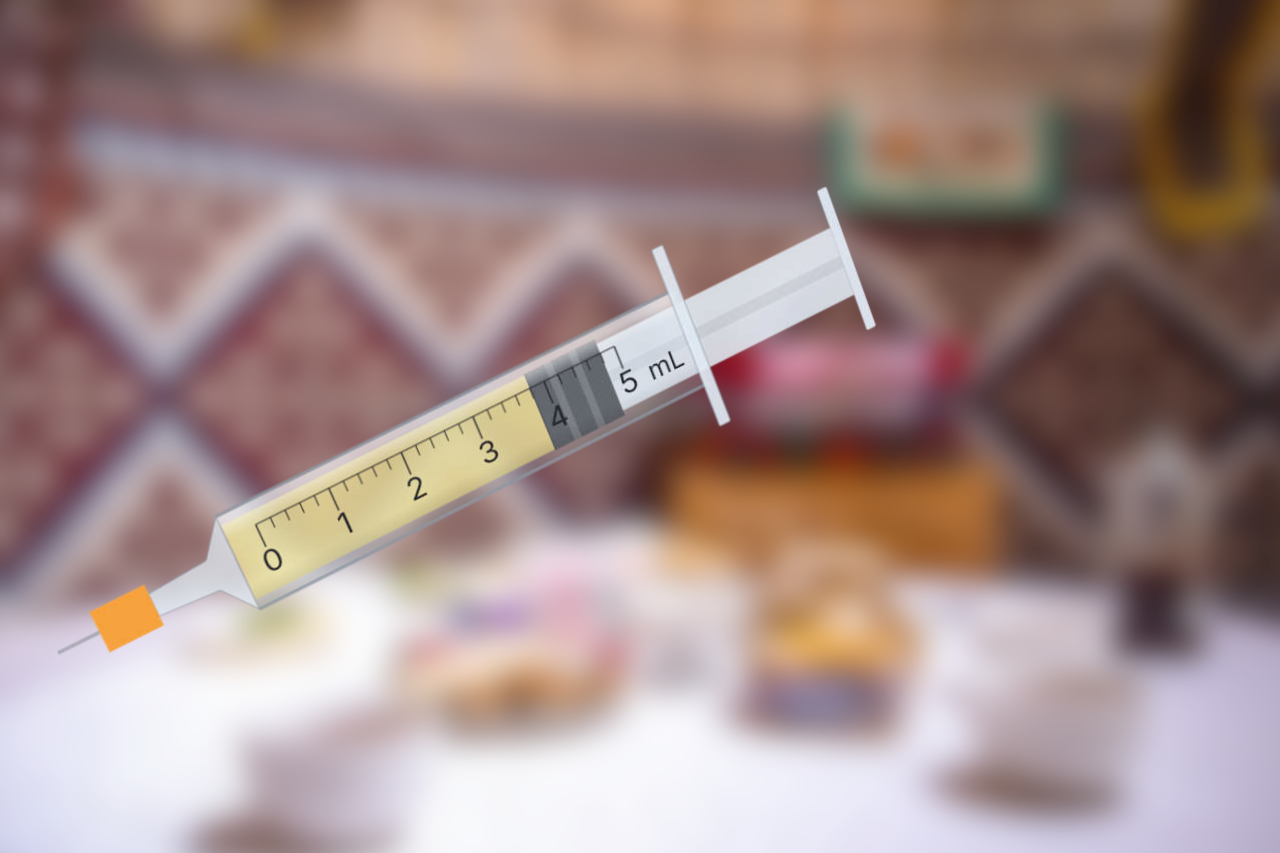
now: 3.8
